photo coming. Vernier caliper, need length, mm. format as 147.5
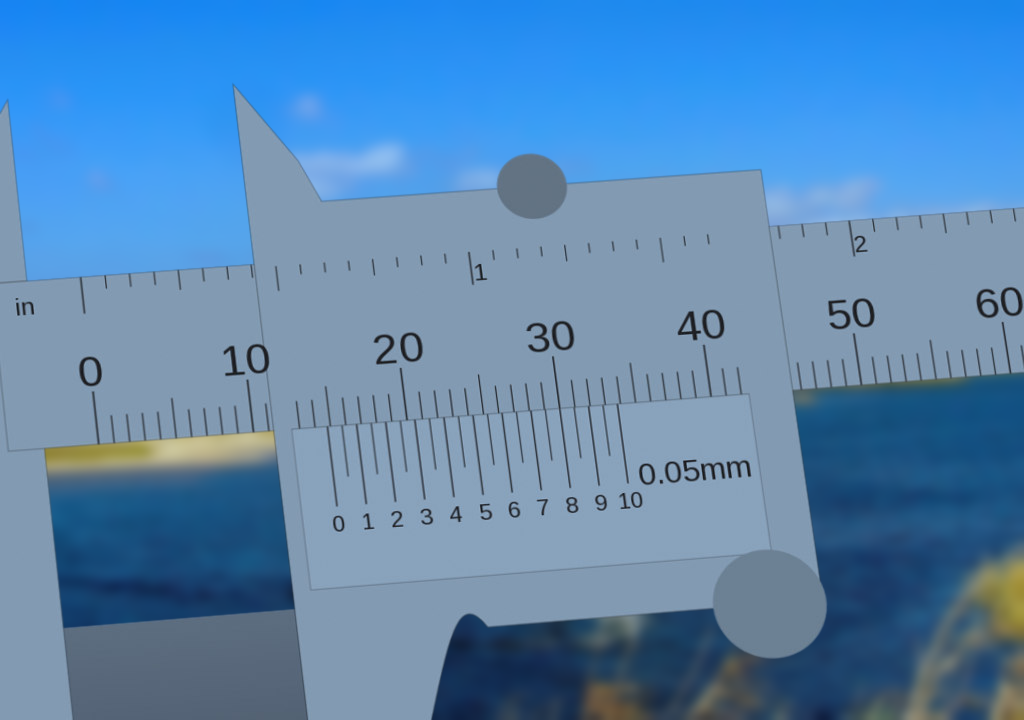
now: 14.8
